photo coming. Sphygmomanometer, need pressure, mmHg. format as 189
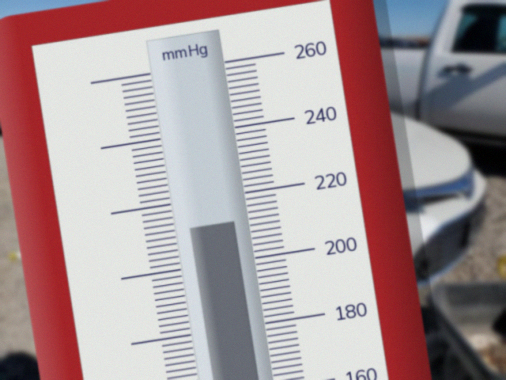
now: 212
